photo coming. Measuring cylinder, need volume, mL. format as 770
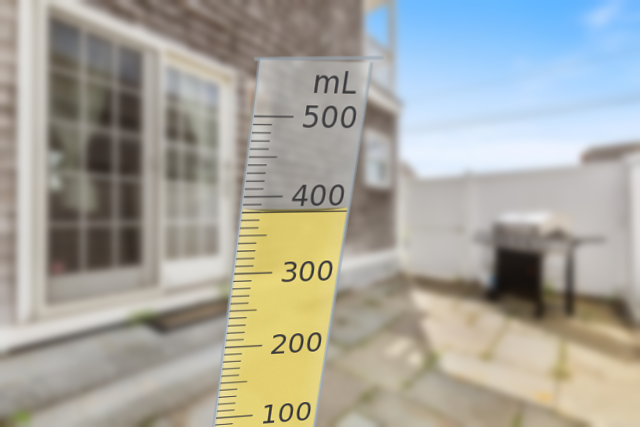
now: 380
